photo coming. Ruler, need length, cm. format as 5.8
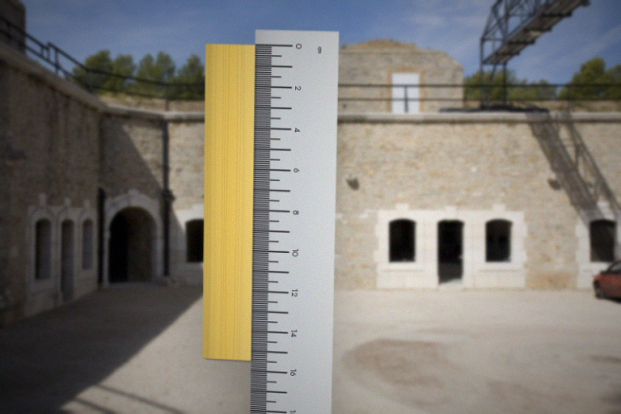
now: 15.5
